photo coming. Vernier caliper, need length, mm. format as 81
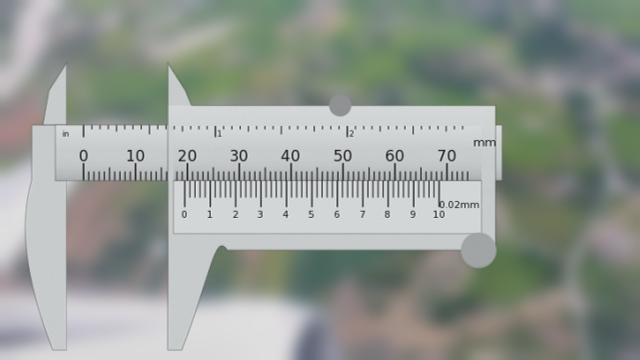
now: 19.5
